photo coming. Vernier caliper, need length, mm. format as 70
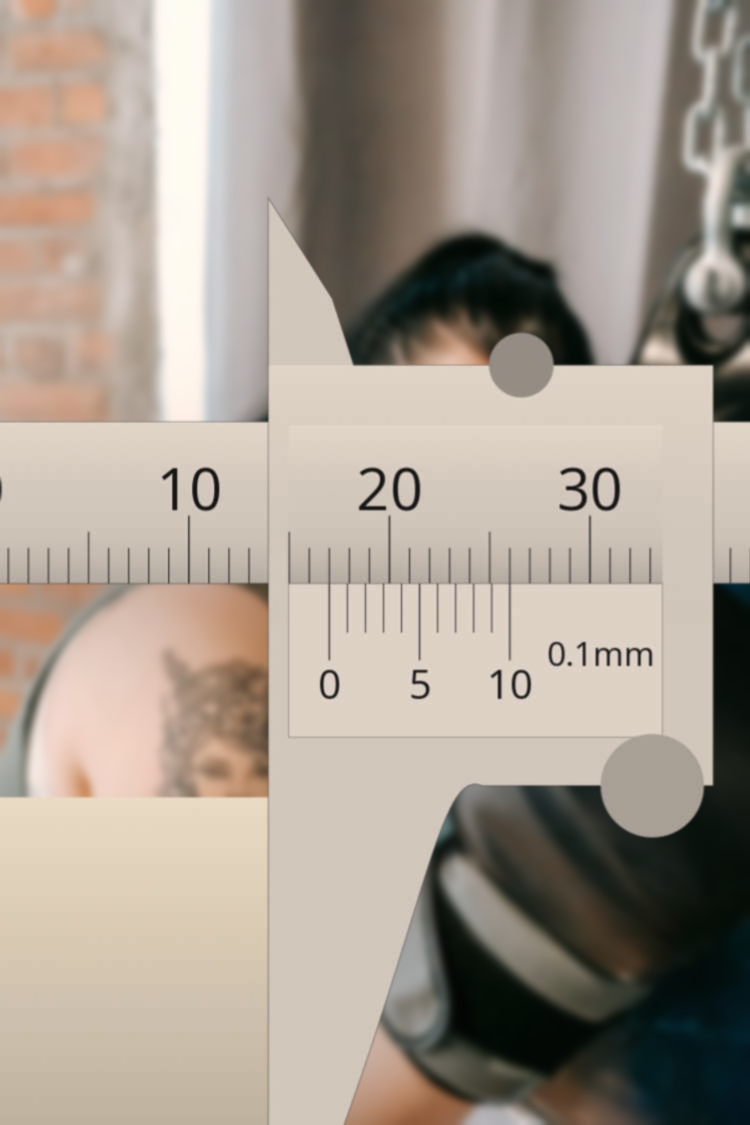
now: 17.0
